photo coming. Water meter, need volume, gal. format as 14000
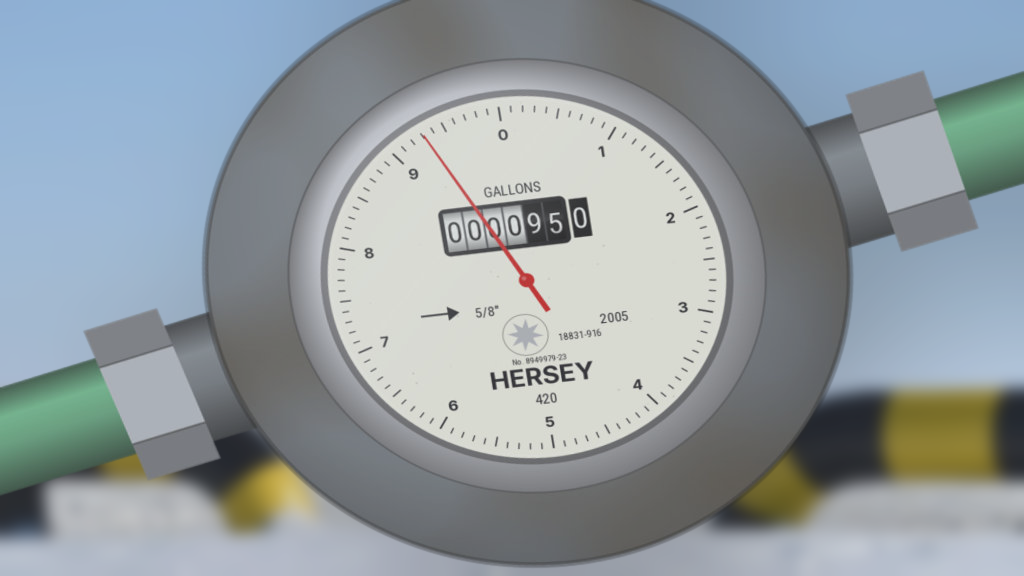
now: 949.3
